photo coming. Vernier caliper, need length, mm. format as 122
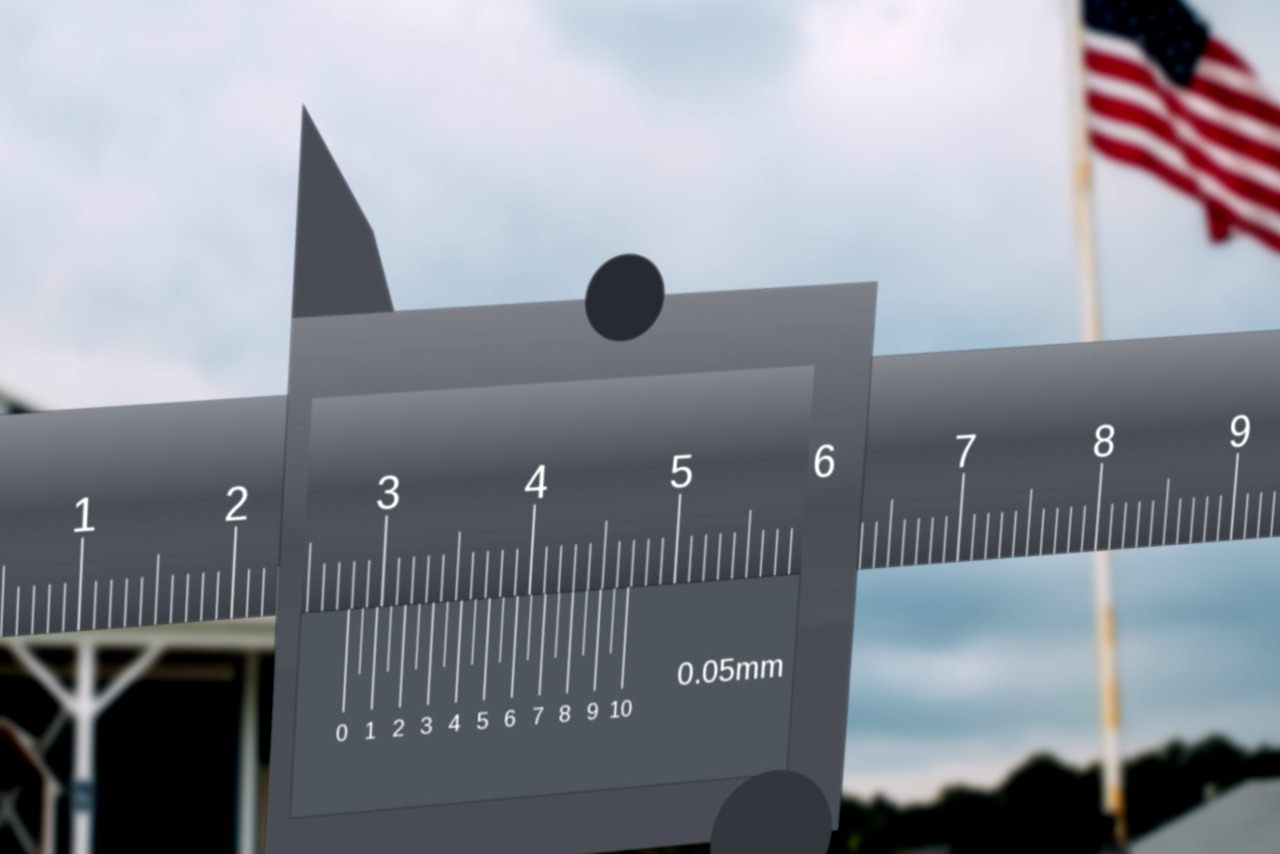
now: 27.8
